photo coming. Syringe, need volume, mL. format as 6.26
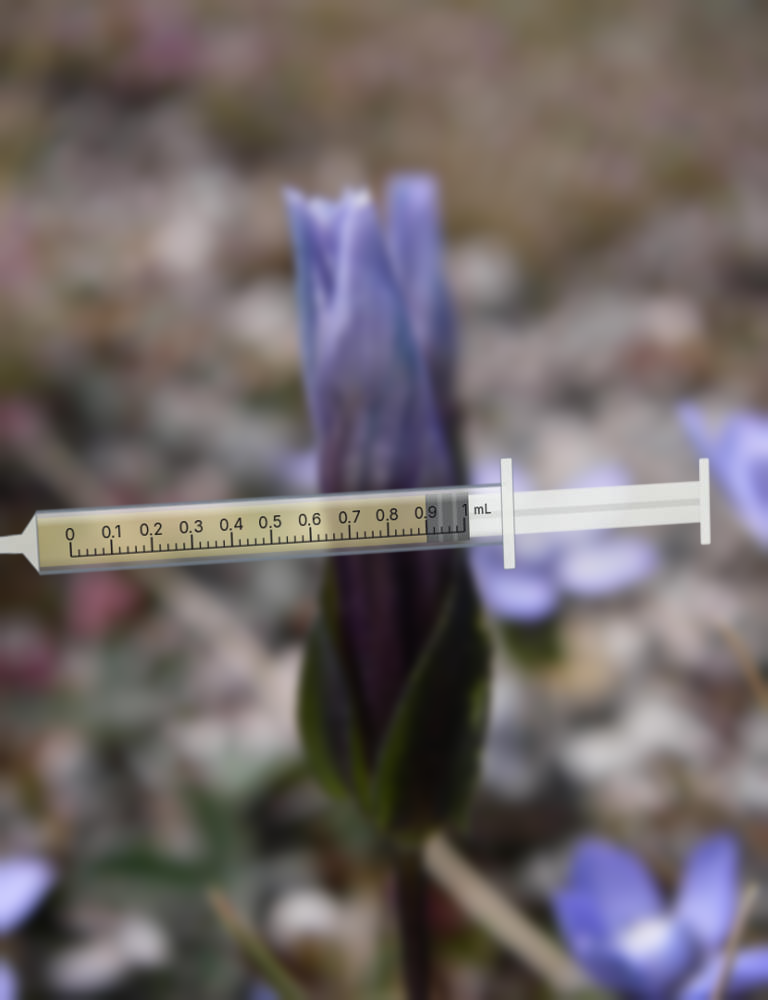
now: 0.9
